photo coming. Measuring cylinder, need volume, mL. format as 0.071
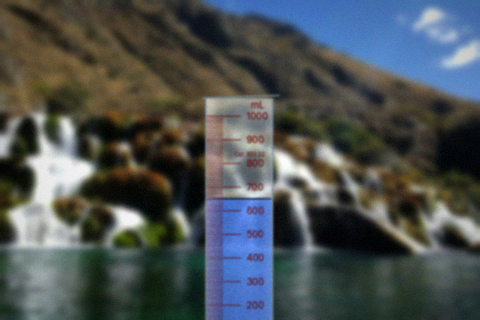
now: 650
